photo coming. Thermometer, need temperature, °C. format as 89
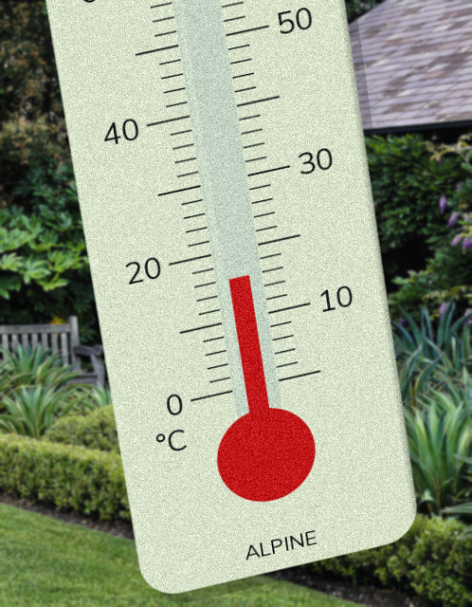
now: 16
